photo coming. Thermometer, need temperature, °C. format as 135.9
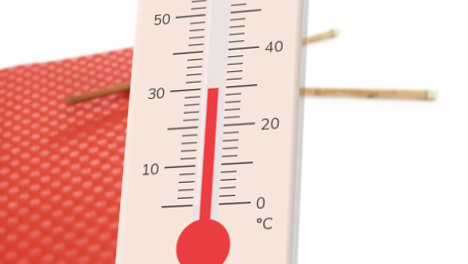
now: 30
